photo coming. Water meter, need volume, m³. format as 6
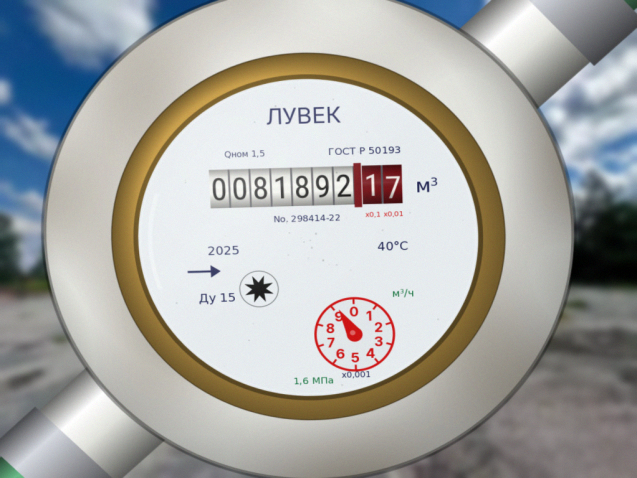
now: 81892.169
